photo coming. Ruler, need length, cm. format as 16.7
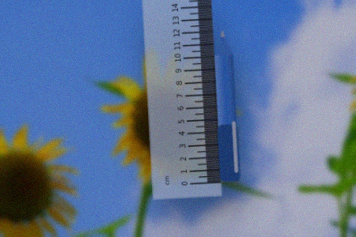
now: 12
